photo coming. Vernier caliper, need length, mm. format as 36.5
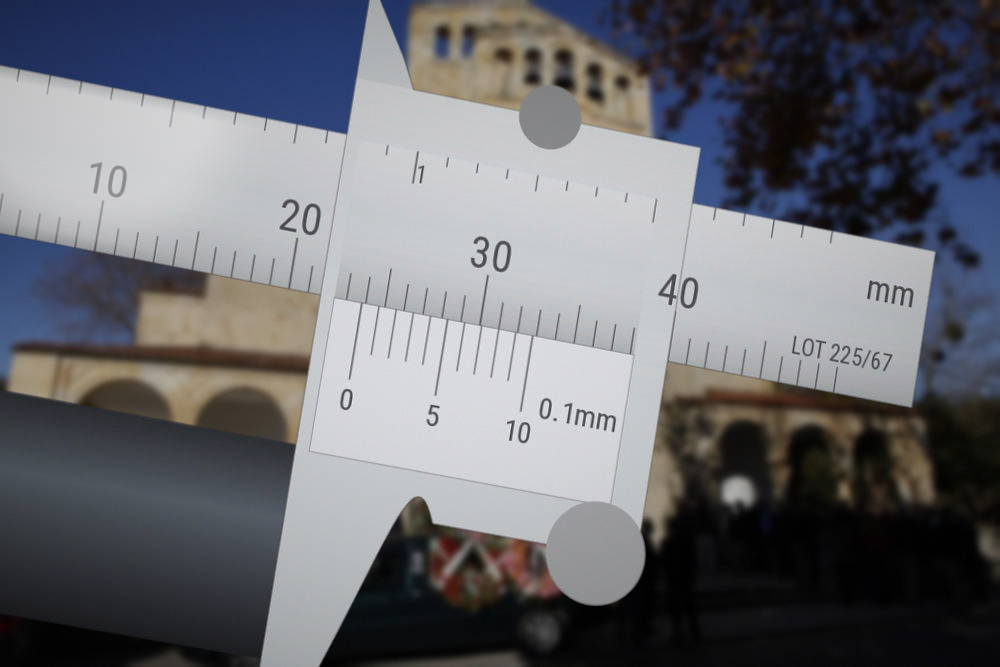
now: 23.8
